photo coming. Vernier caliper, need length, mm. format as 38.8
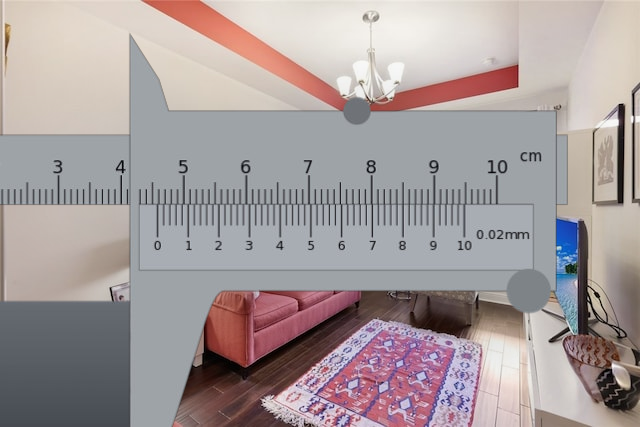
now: 45.8
